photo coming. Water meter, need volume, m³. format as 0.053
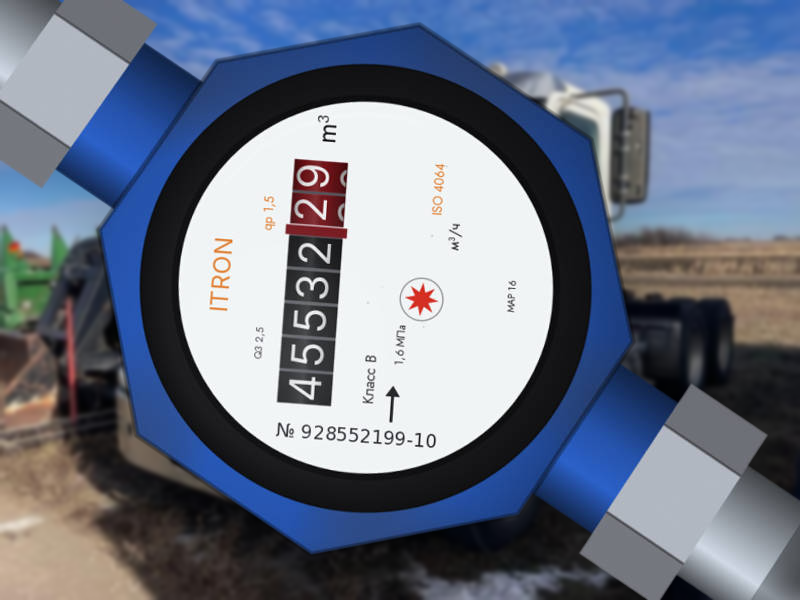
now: 45532.29
